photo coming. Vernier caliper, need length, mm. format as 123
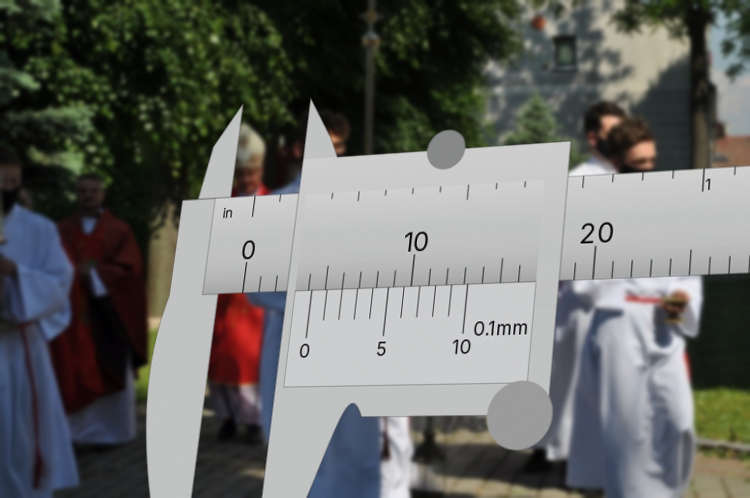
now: 4.2
